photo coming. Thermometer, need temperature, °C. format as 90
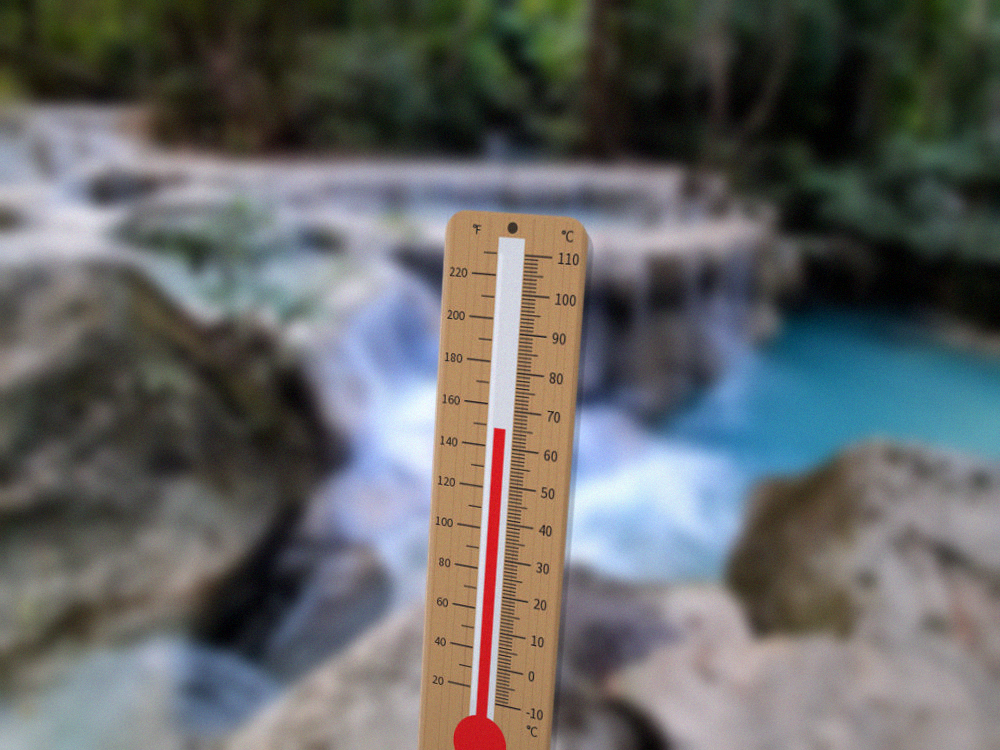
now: 65
